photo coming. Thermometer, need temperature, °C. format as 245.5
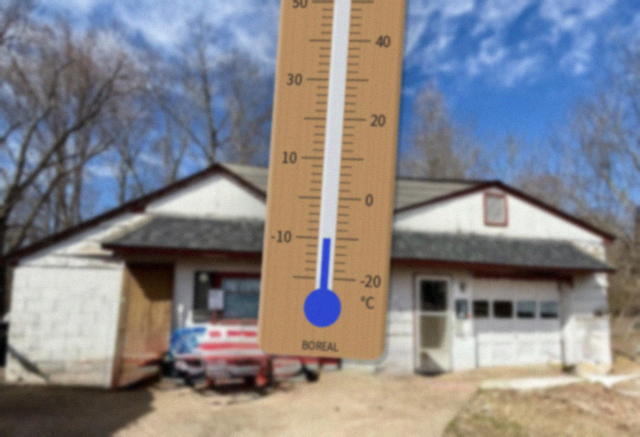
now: -10
